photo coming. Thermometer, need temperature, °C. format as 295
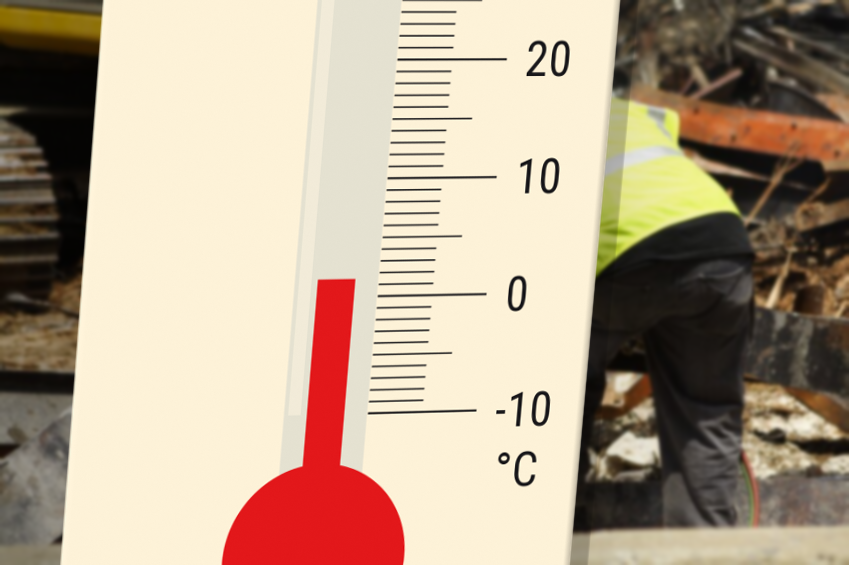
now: 1.5
